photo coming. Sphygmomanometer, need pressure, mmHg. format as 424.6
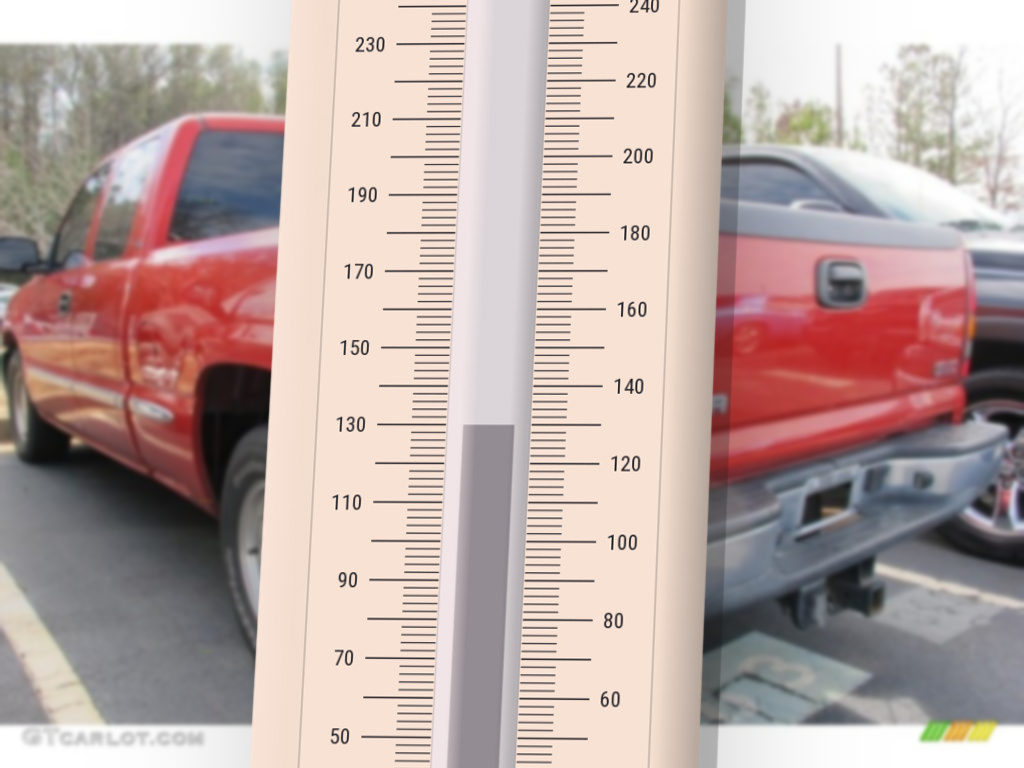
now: 130
